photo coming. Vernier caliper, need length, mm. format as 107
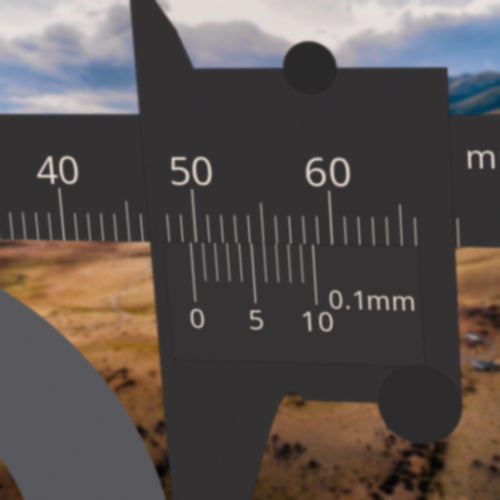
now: 49.6
